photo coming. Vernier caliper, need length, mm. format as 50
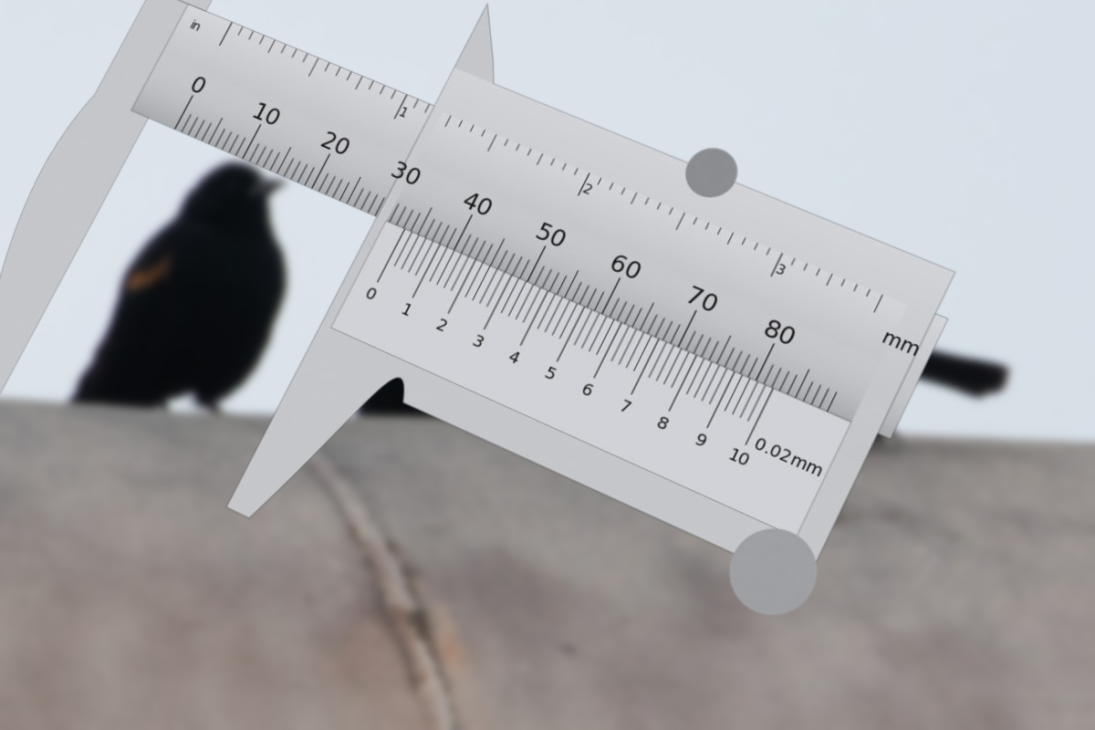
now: 33.2
